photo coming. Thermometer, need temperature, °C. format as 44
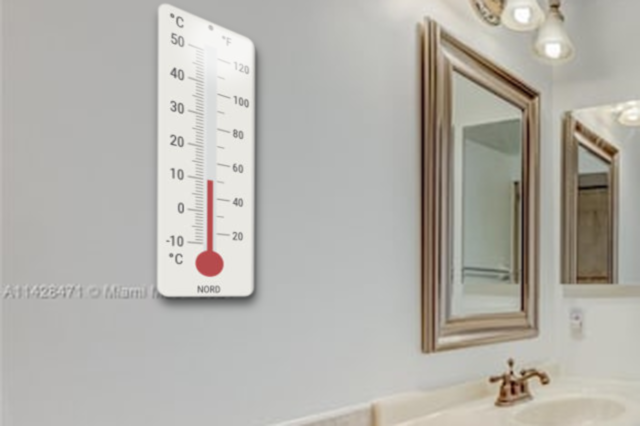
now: 10
